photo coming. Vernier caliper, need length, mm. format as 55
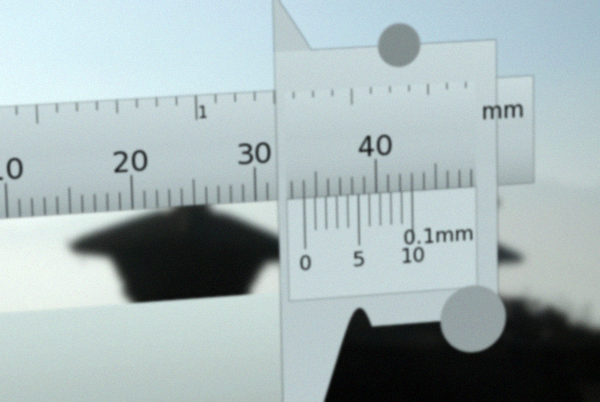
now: 34.0
